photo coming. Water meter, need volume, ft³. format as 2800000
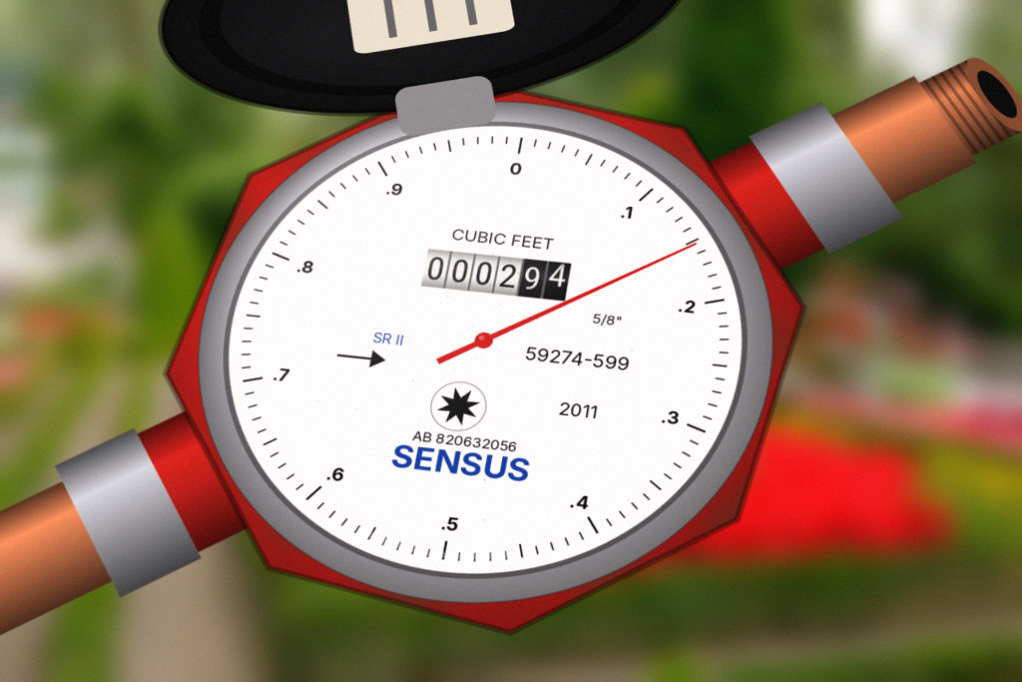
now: 294.15
